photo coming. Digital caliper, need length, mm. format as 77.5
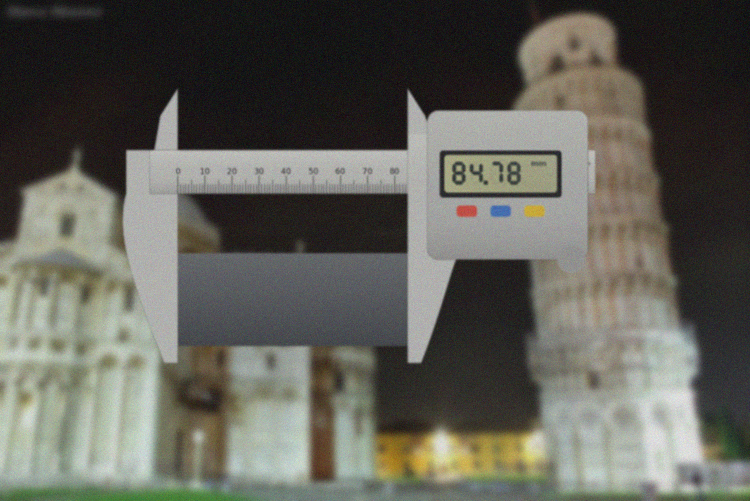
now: 84.78
